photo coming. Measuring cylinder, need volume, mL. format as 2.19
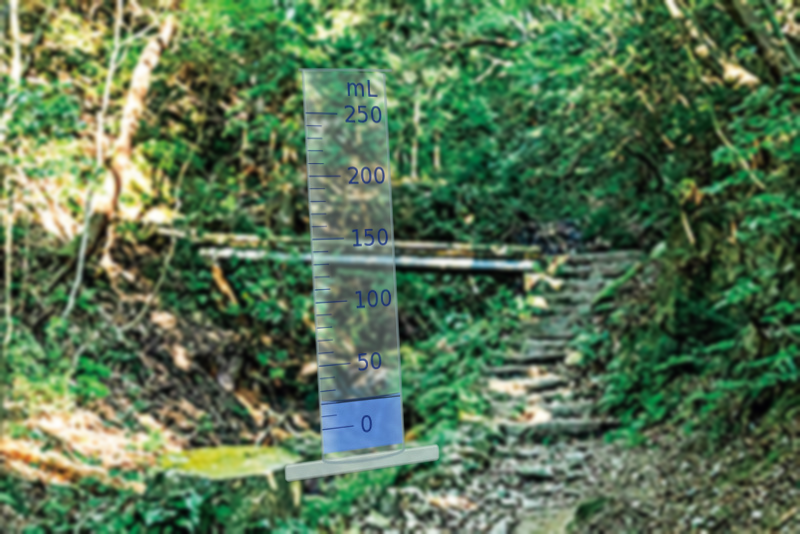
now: 20
